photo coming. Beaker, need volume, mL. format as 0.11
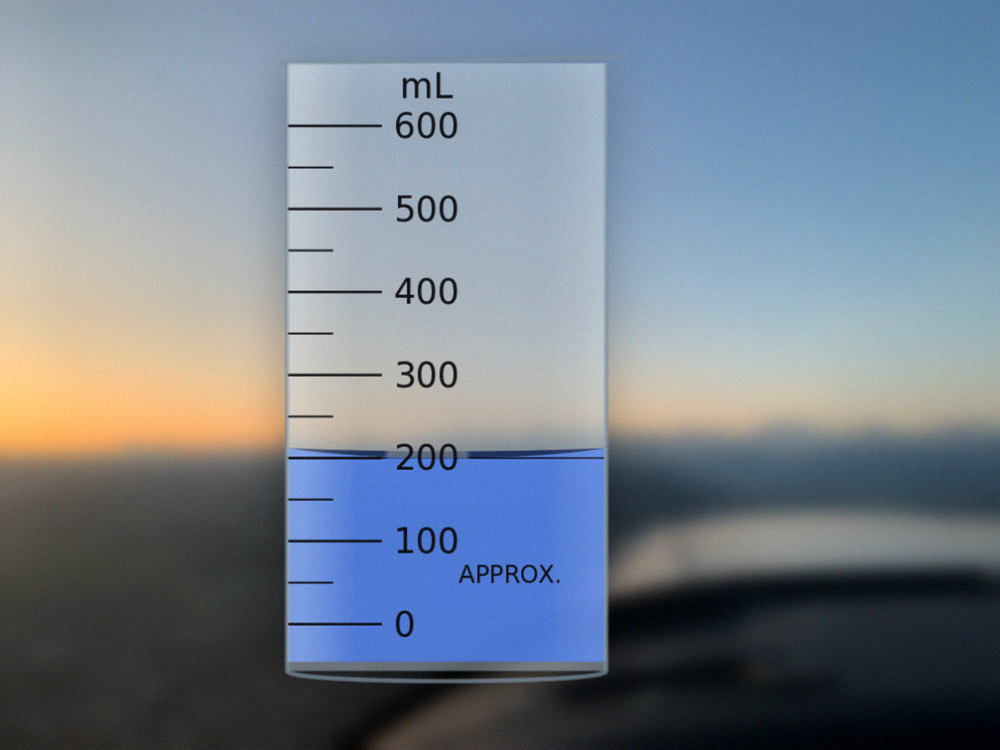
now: 200
